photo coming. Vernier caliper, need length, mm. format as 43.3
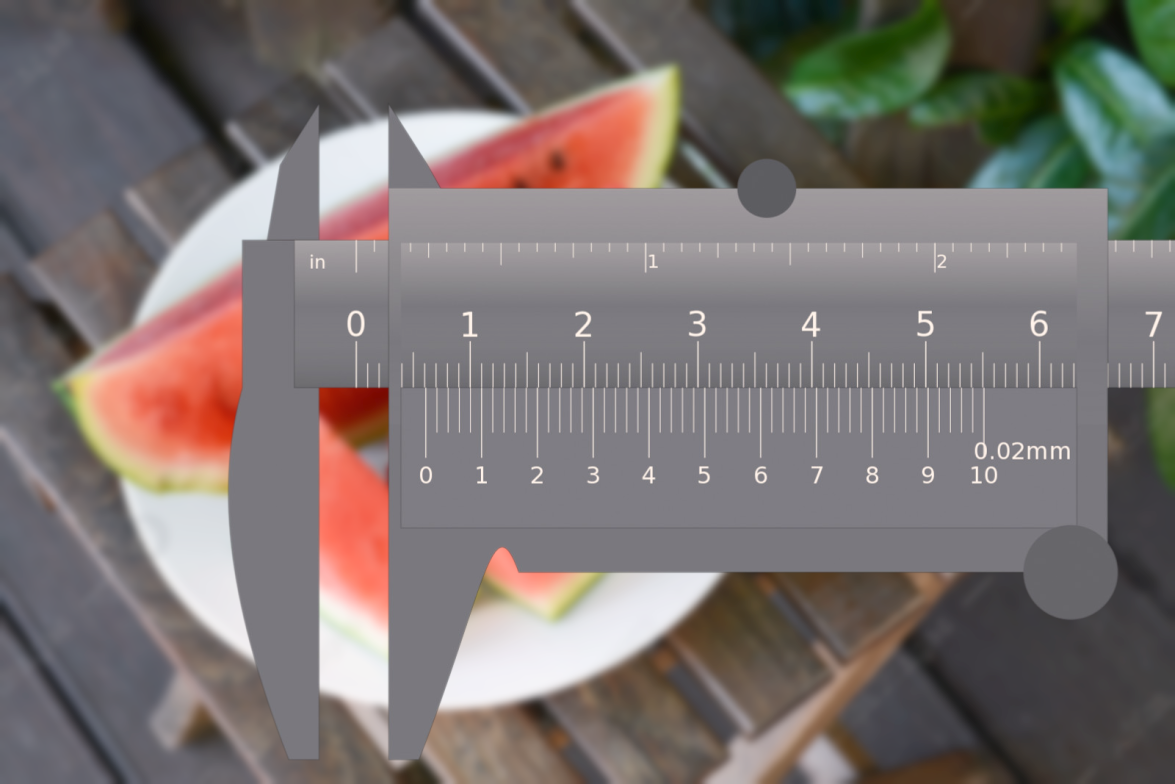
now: 6.1
